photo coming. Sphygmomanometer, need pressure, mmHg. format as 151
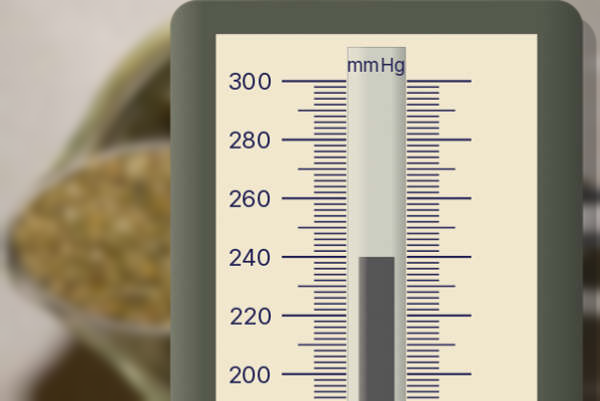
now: 240
